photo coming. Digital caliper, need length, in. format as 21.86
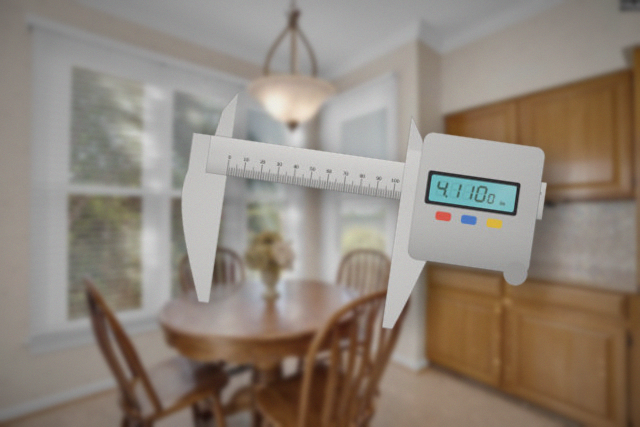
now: 4.1100
